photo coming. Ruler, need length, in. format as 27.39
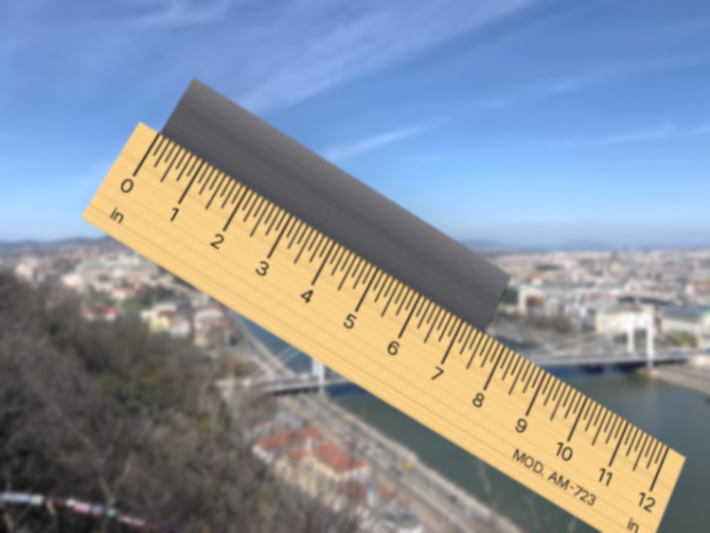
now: 7.5
